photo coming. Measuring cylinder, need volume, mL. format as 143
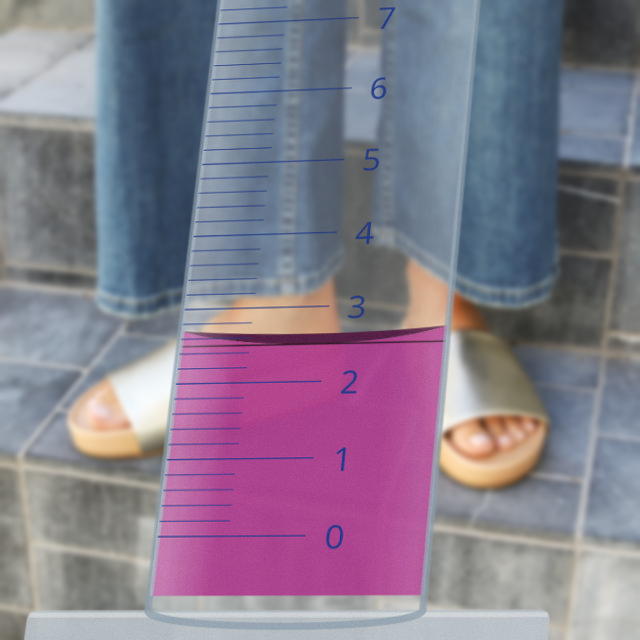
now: 2.5
